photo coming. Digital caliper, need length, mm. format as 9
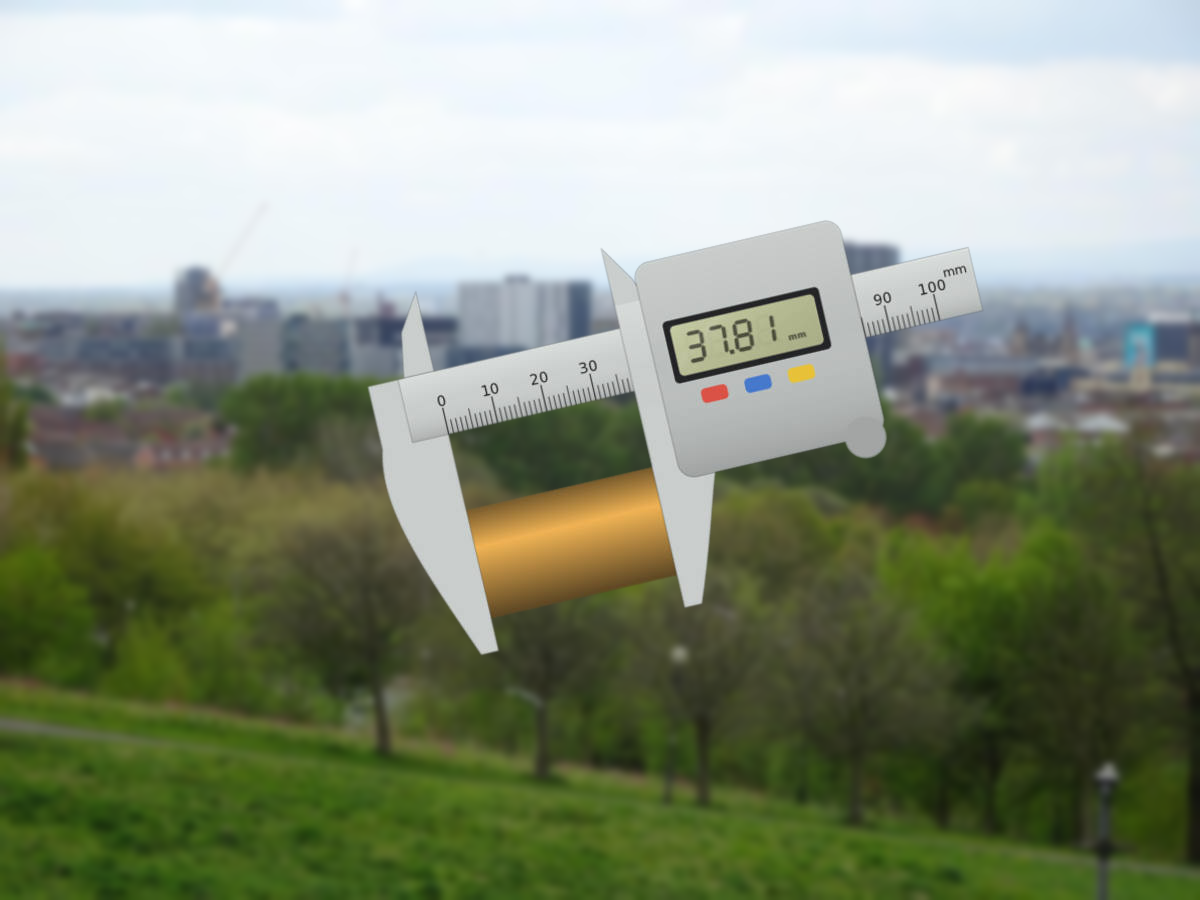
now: 37.81
